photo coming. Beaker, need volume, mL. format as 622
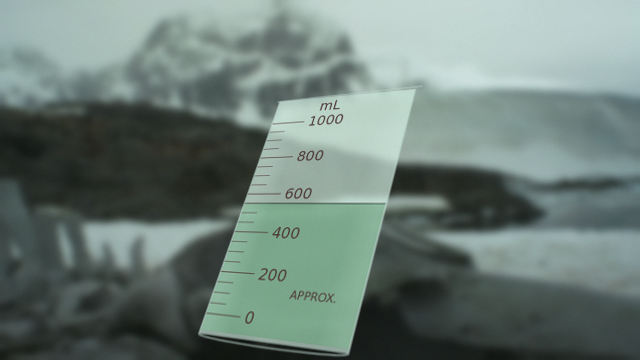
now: 550
